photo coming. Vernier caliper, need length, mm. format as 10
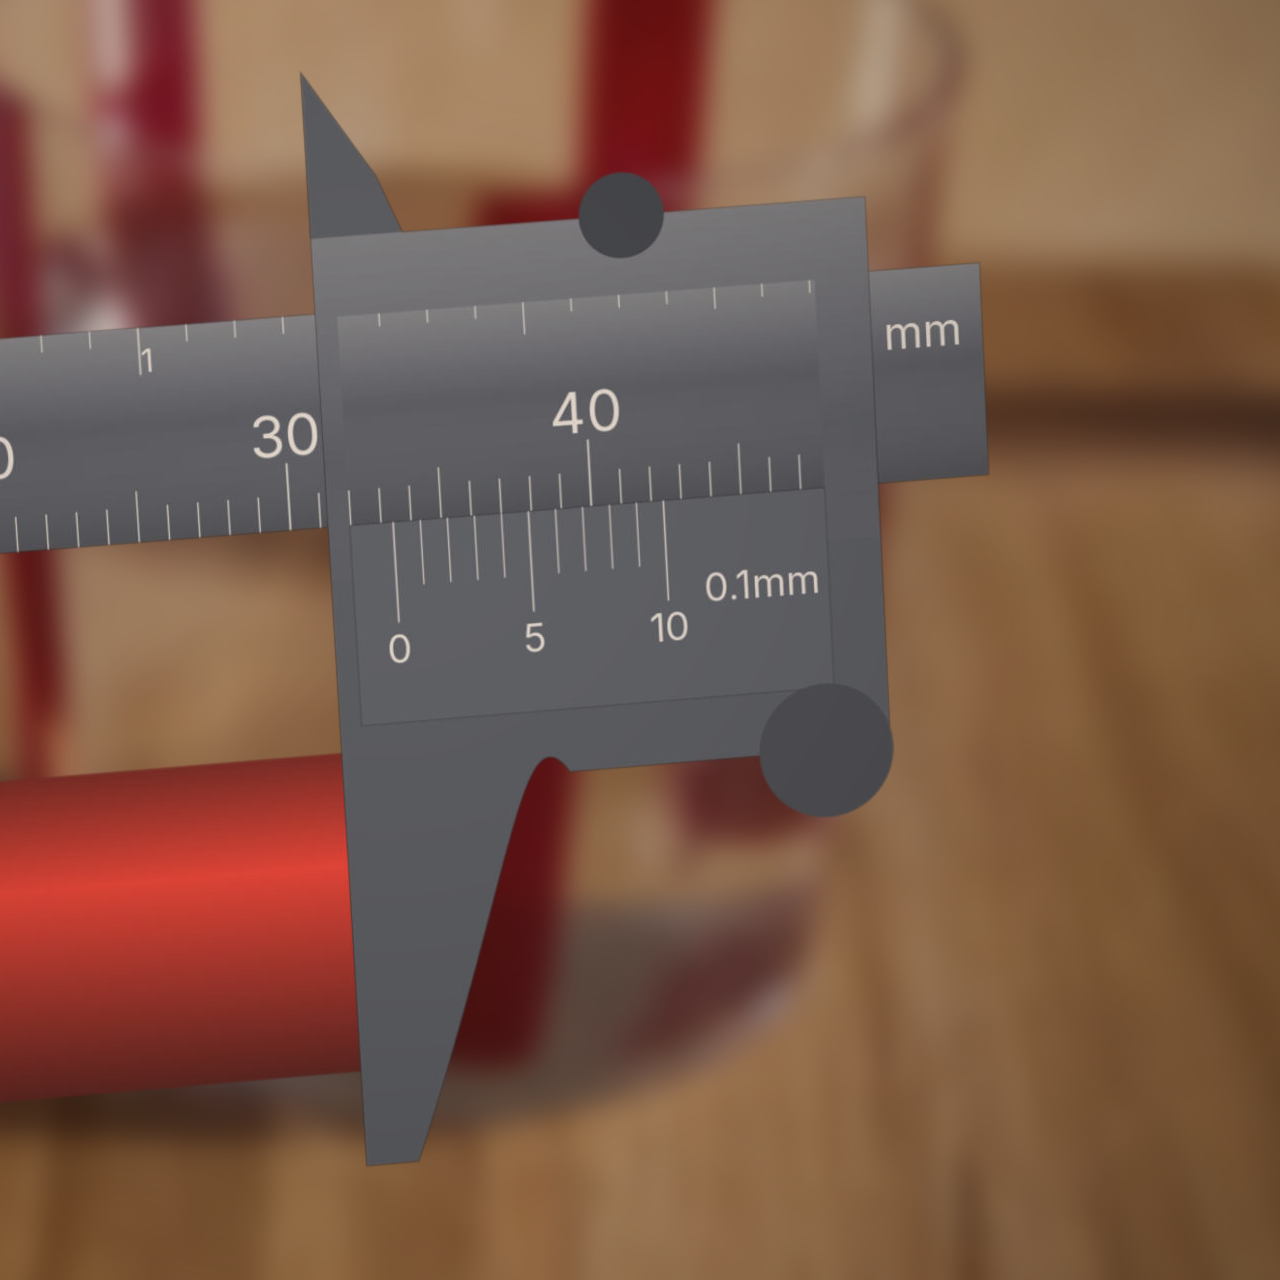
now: 33.4
